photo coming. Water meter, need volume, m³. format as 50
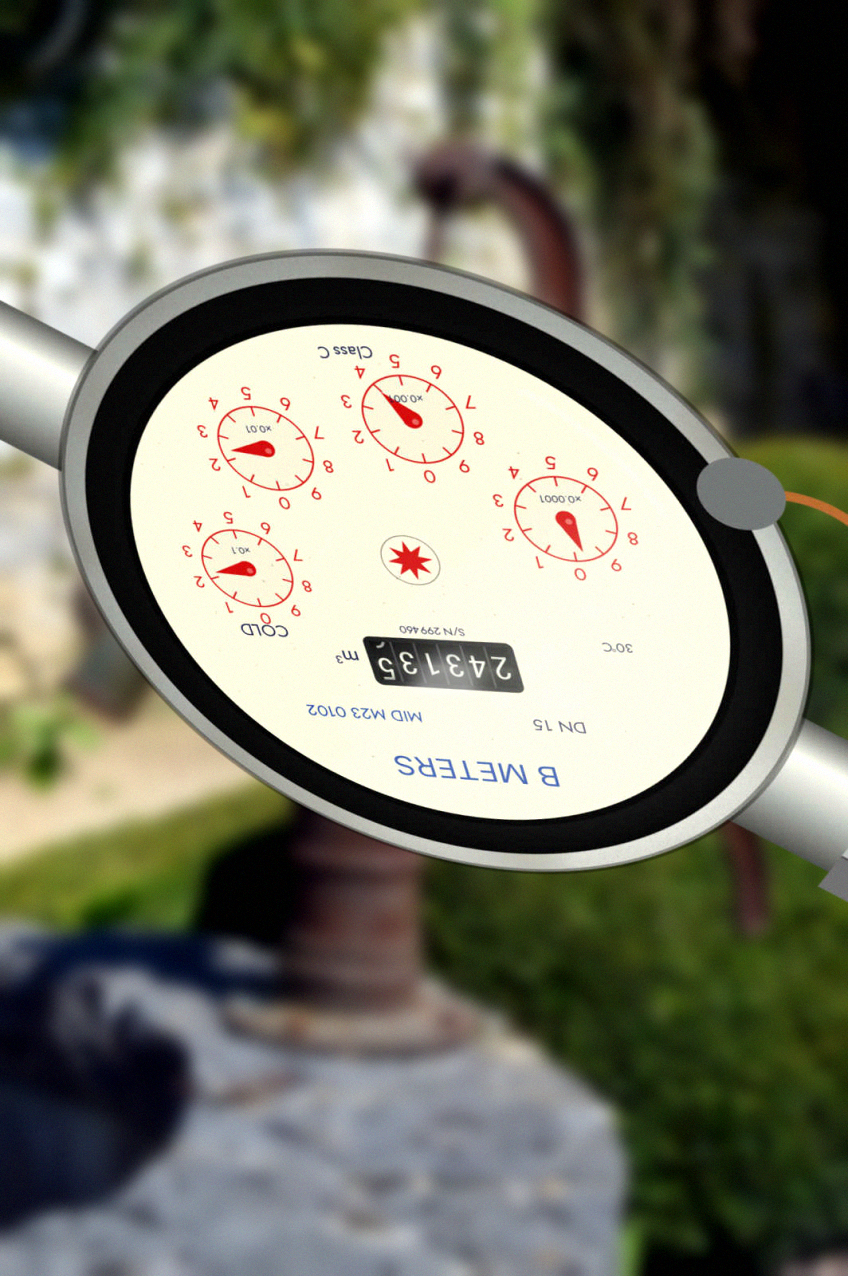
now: 243135.2239
